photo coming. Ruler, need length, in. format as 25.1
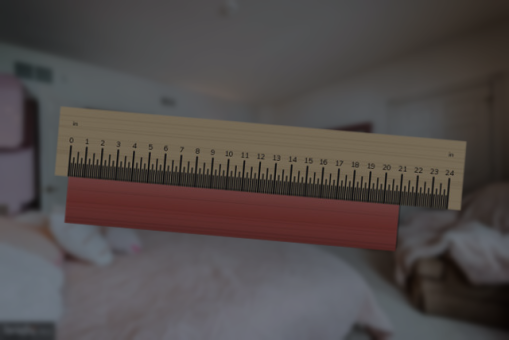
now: 21
